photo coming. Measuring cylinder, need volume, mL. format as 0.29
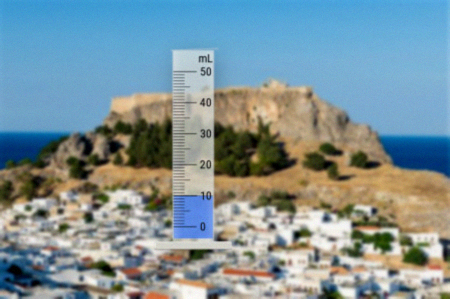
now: 10
